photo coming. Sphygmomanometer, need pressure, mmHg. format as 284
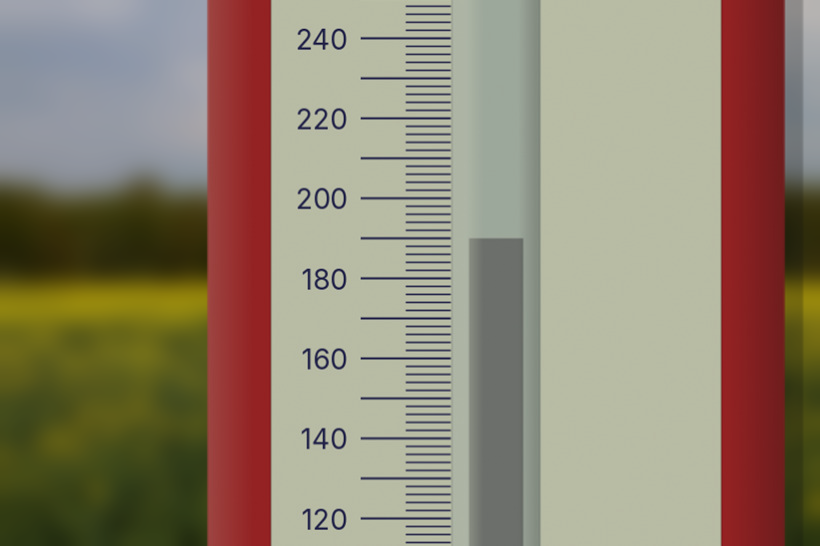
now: 190
